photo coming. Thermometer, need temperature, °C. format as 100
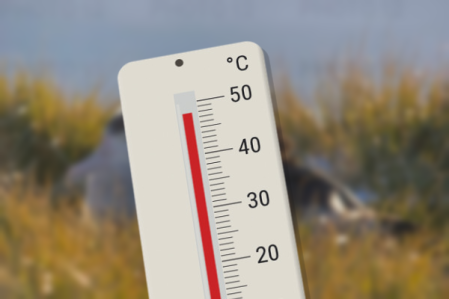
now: 48
